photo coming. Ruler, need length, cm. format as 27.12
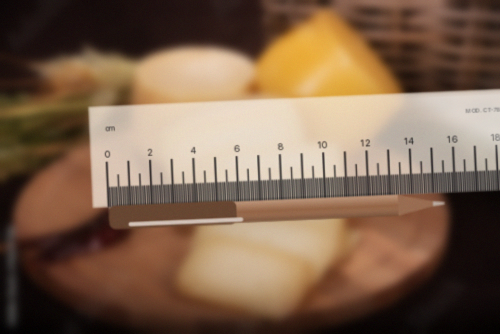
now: 15.5
